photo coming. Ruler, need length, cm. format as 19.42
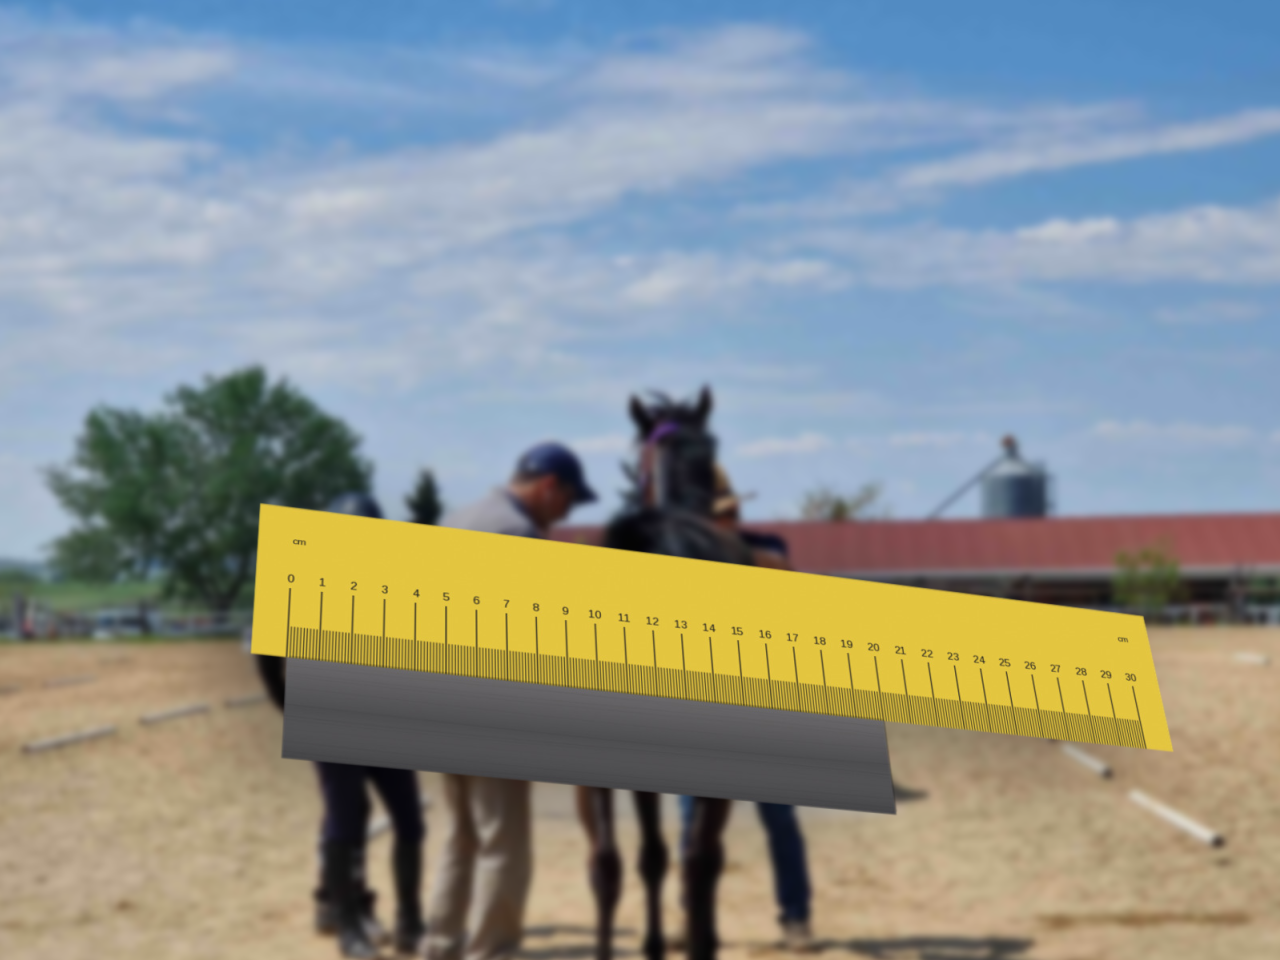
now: 20
